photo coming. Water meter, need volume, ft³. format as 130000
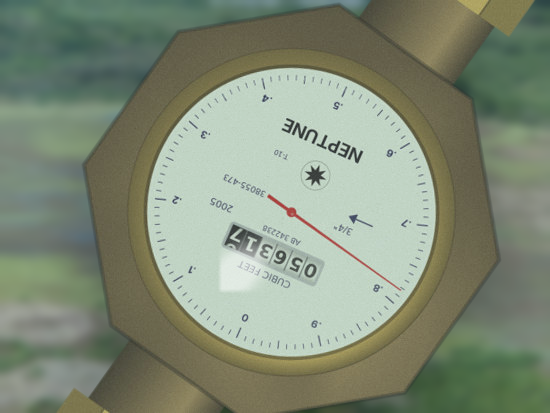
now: 56316.78
